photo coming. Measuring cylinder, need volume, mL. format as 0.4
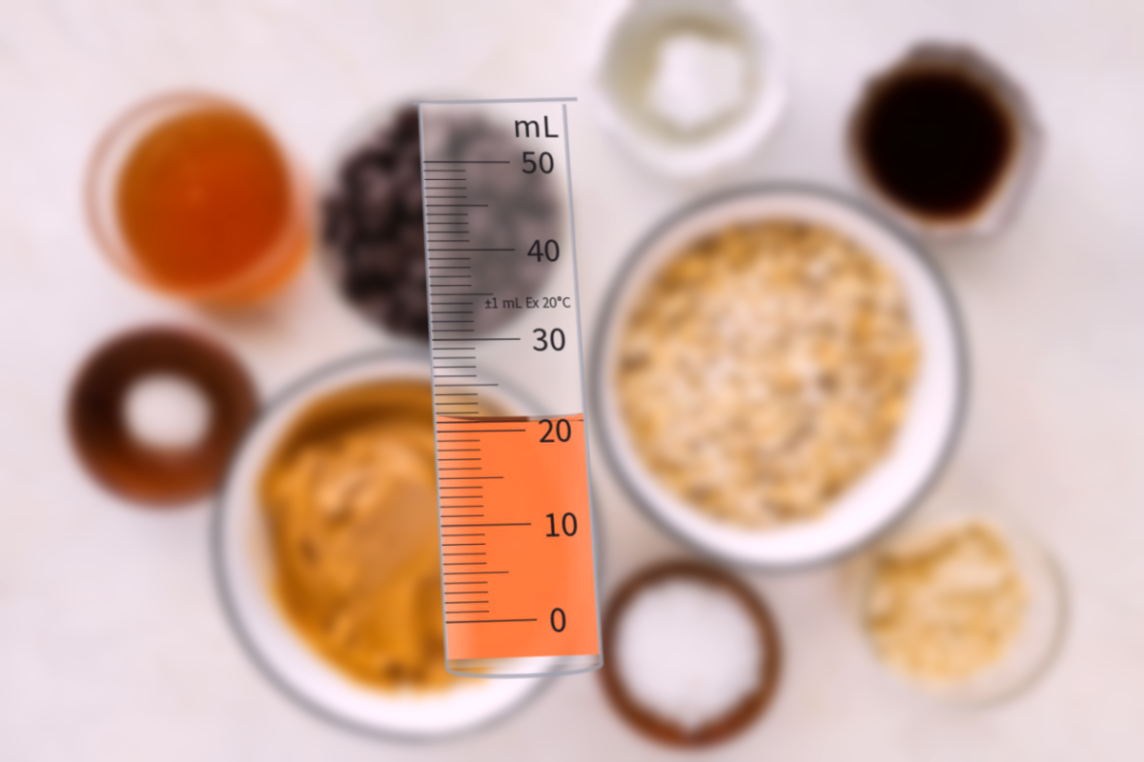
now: 21
